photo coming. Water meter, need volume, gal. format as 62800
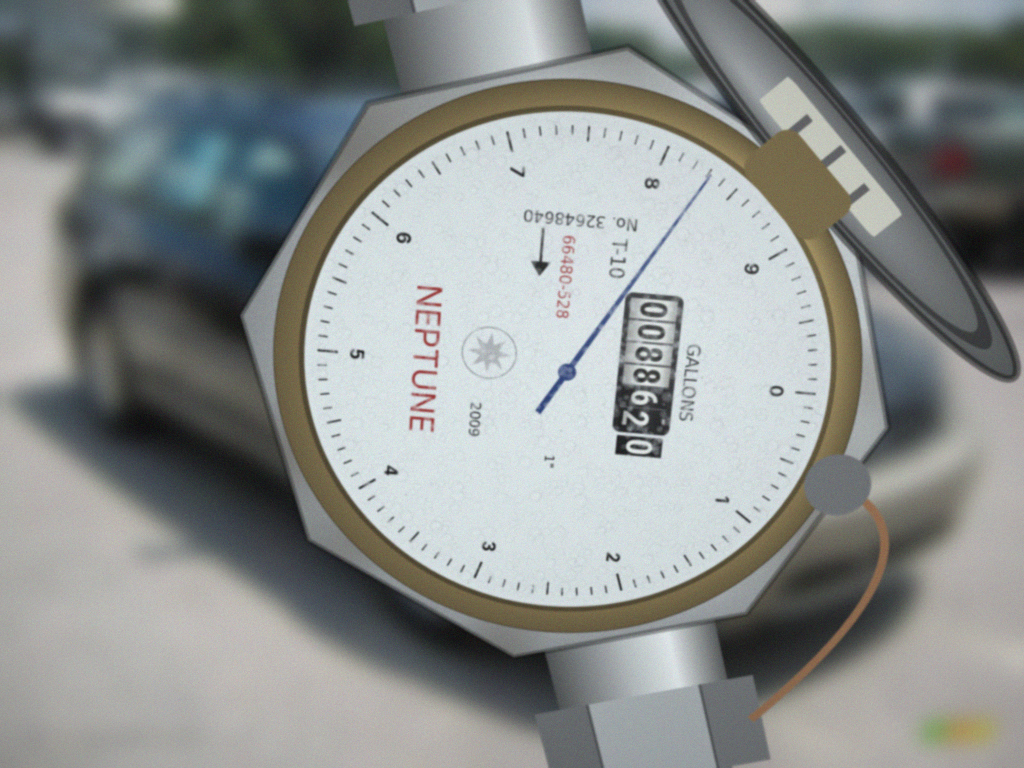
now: 88618.3
